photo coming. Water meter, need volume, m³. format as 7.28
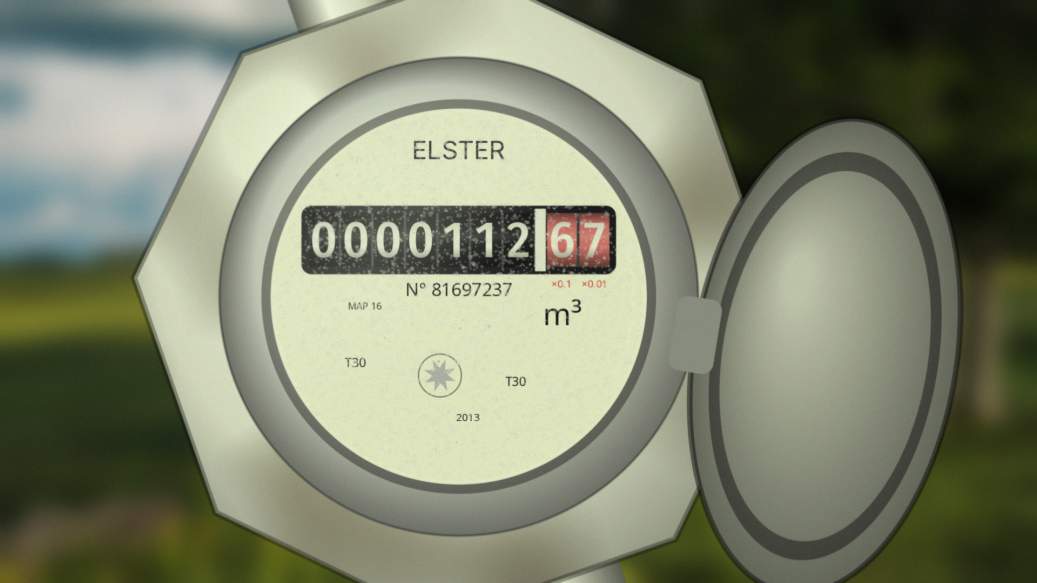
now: 112.67
